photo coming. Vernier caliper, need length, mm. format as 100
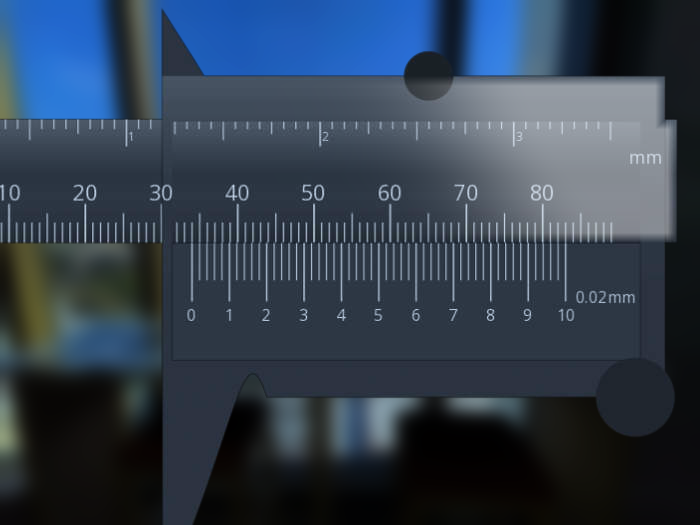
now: 34.0
